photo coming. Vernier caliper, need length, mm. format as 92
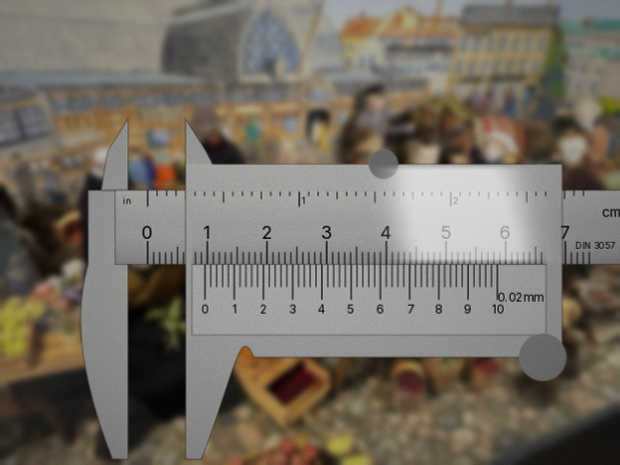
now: 9.6
